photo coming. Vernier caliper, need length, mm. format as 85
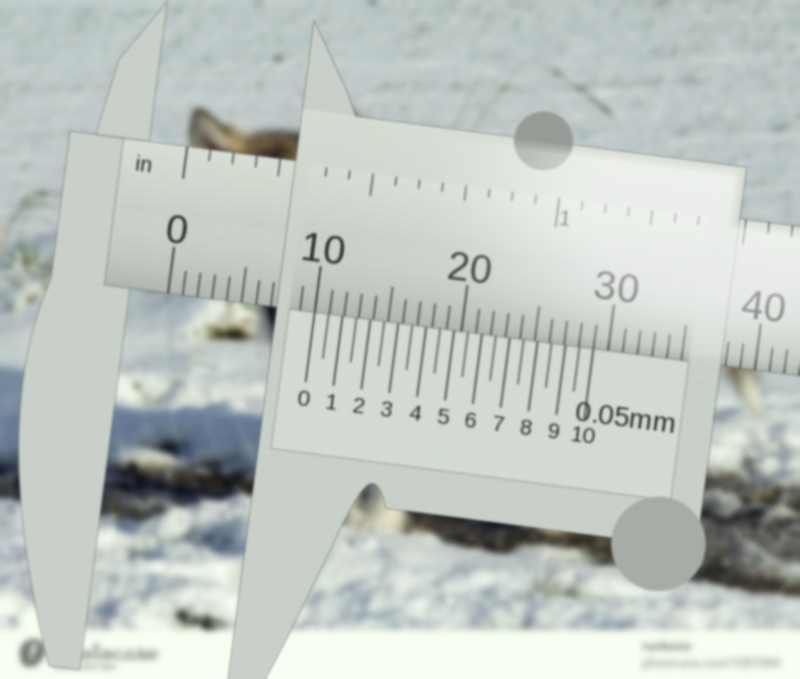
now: 10.0
